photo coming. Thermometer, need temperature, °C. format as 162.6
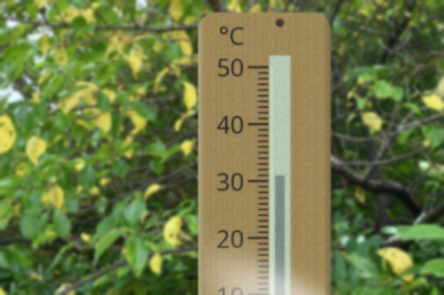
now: 31
